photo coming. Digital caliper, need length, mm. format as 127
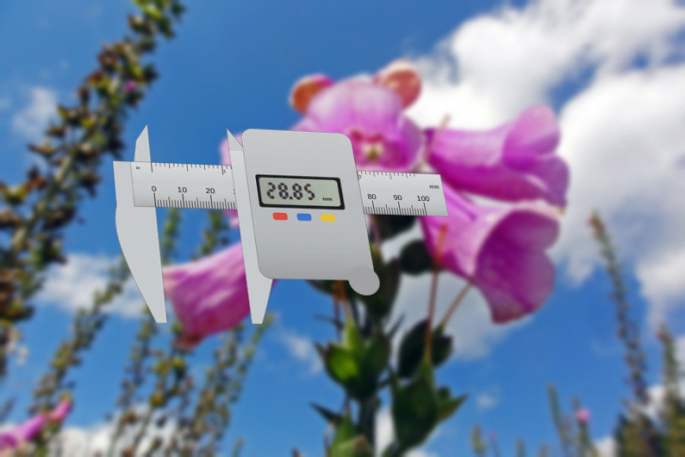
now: 28.85
